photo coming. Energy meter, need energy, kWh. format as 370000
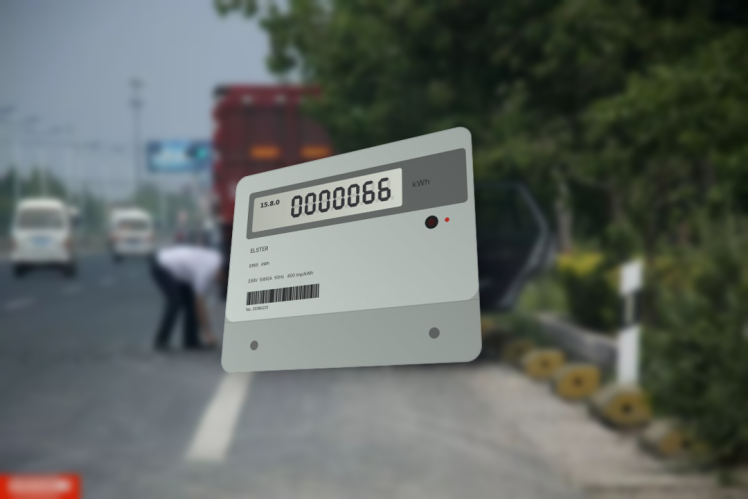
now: 66
